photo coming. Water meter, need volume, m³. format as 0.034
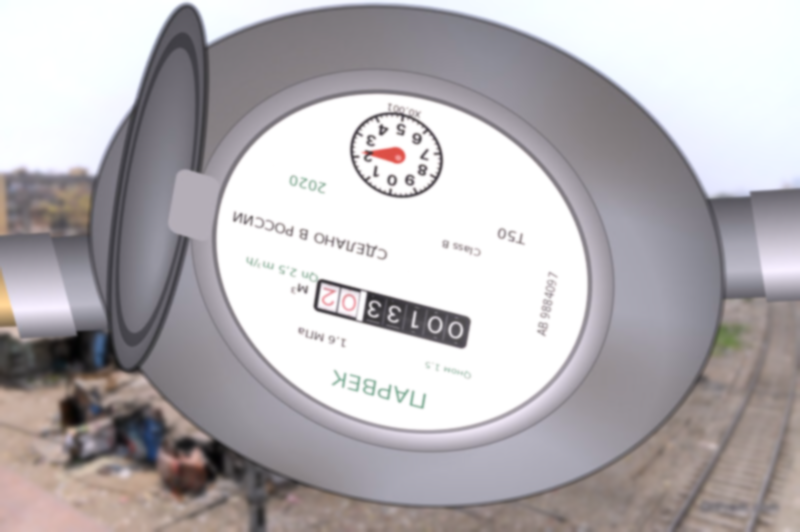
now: 133.022
